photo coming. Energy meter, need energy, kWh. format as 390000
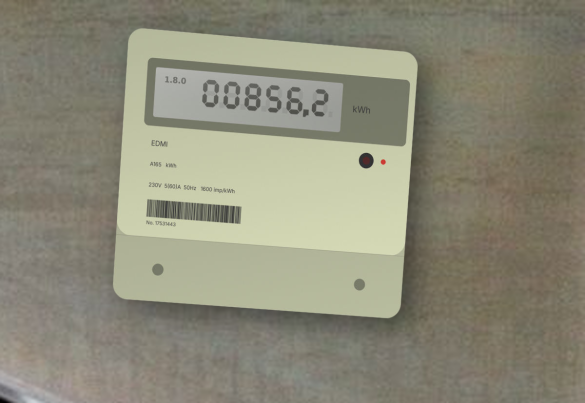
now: 856.2
